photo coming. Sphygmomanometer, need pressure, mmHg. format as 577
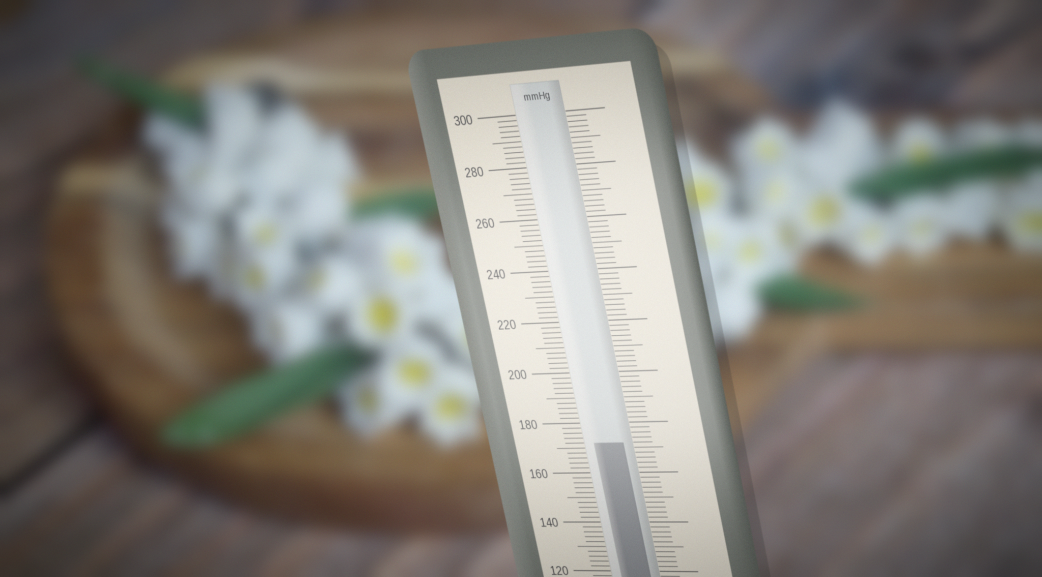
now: 172
